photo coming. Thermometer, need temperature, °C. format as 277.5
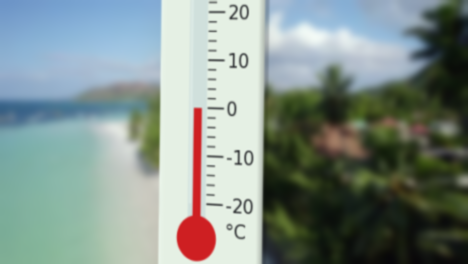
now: 0
